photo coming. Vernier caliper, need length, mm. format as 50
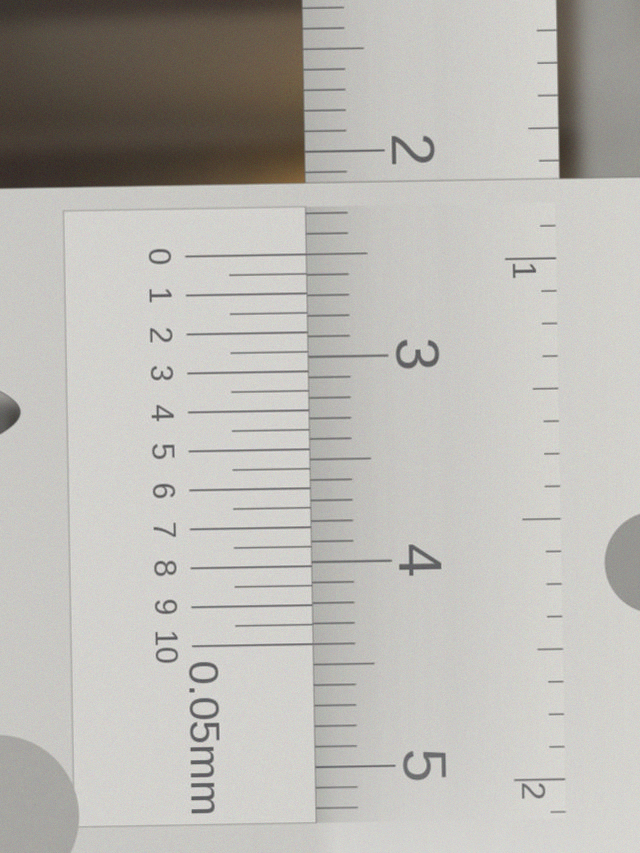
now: 25.0
